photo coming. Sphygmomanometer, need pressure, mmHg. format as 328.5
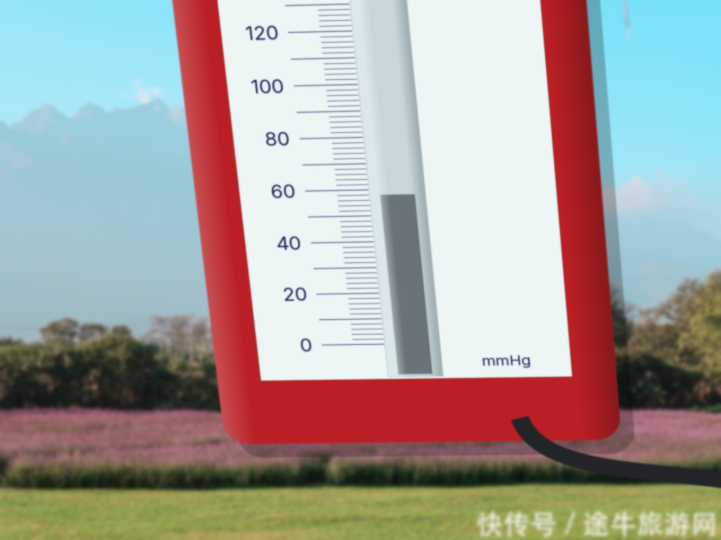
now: 58
